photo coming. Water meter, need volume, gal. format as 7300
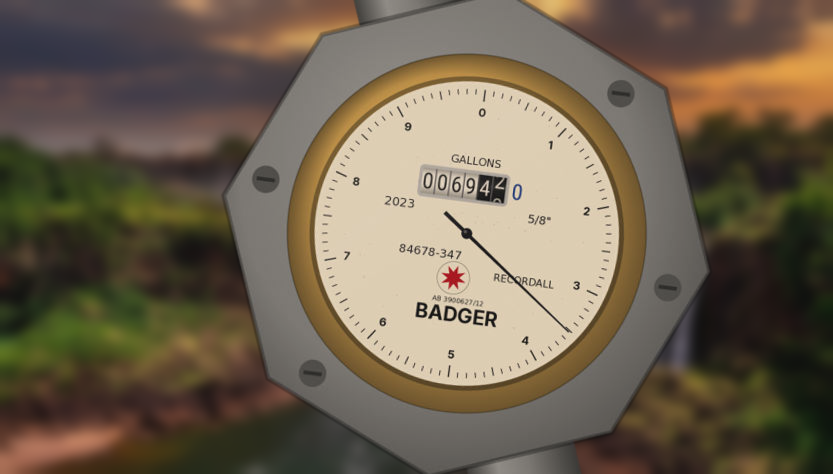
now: 69423.5
